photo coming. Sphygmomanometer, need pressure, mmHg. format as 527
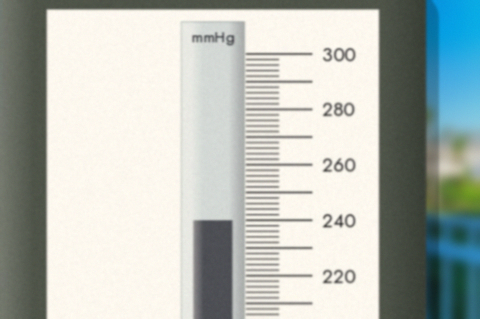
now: 240
